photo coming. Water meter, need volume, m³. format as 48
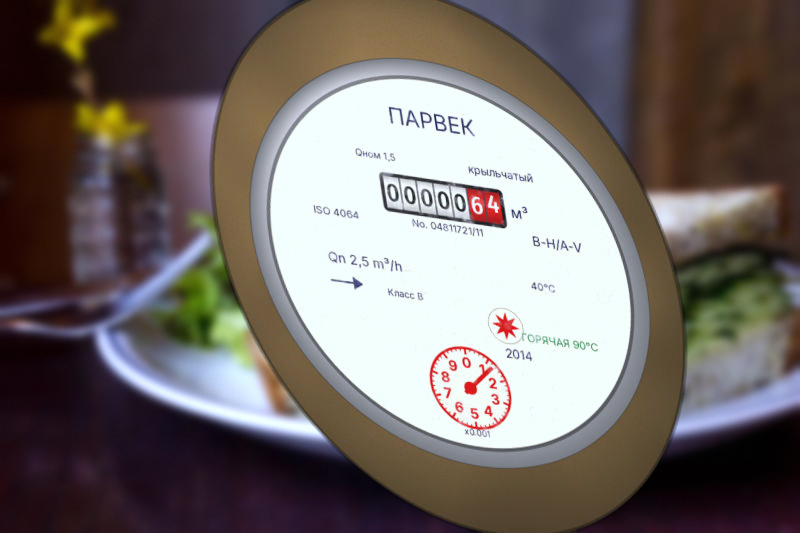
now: 0.641
